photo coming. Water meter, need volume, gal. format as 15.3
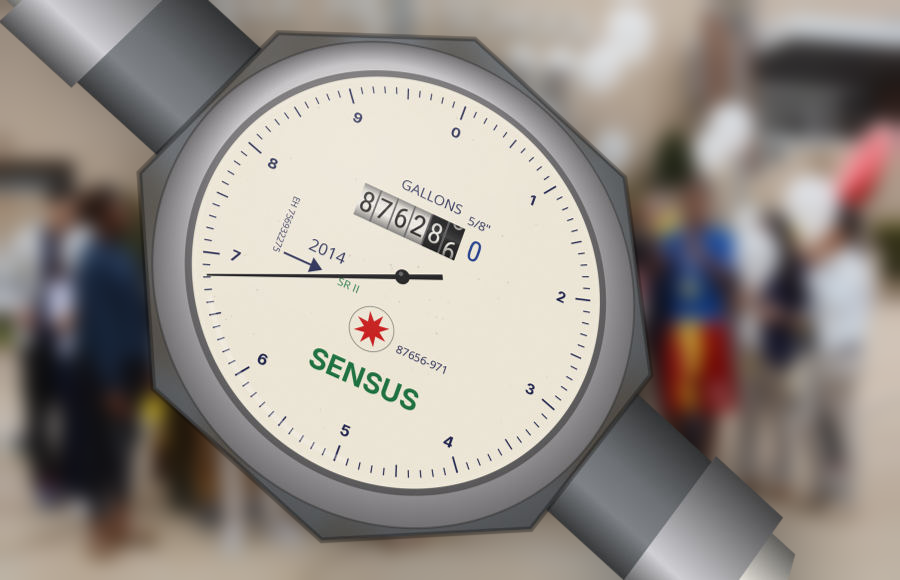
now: 8762856.8
